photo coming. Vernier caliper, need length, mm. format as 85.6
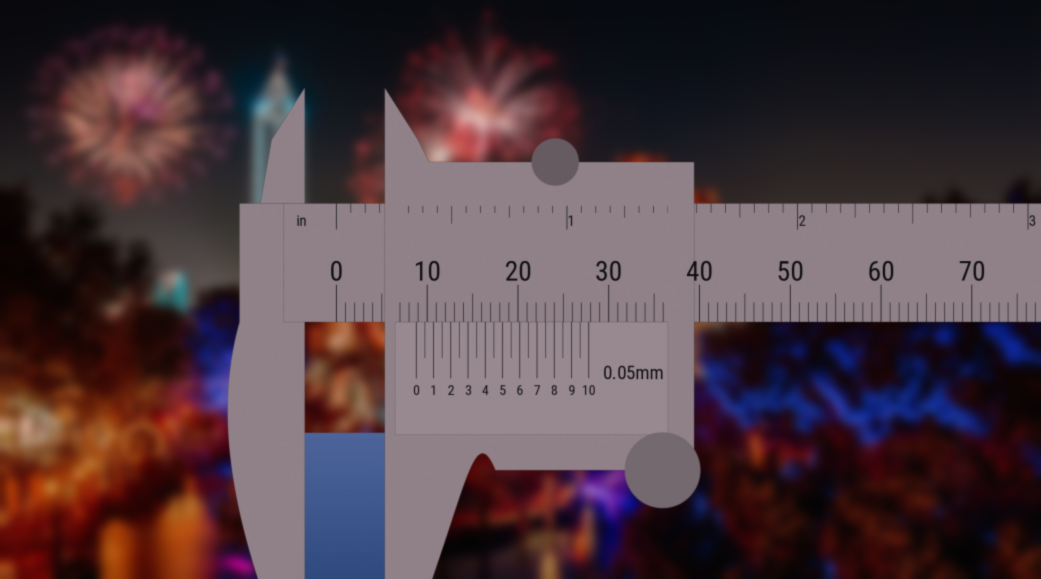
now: 8.8
